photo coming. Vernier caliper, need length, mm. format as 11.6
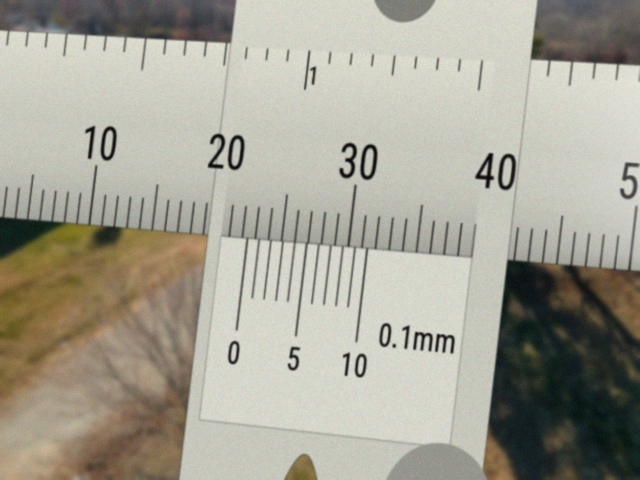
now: 22.4
